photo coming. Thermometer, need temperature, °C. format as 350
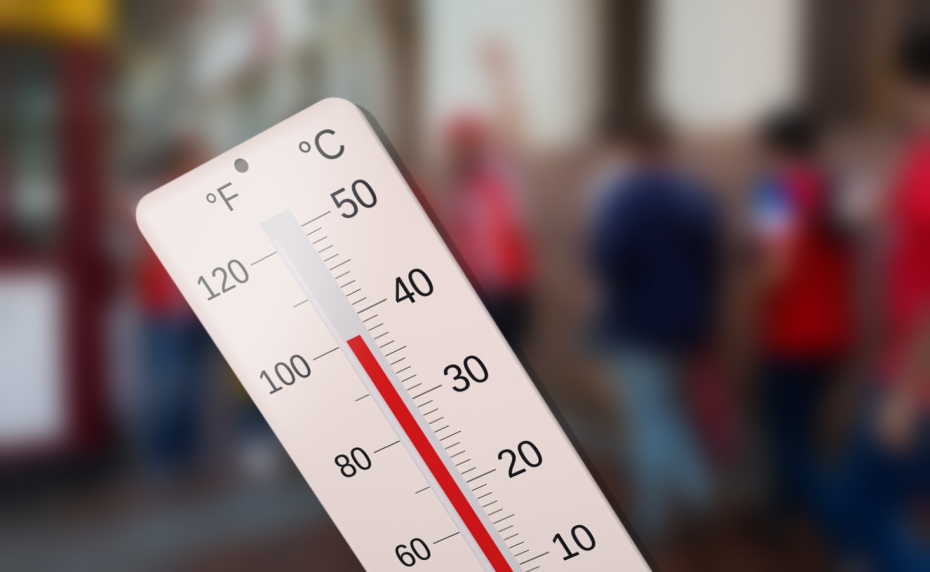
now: 38
